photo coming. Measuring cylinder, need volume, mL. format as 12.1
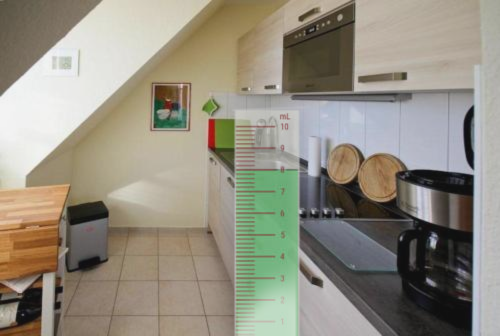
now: 8
